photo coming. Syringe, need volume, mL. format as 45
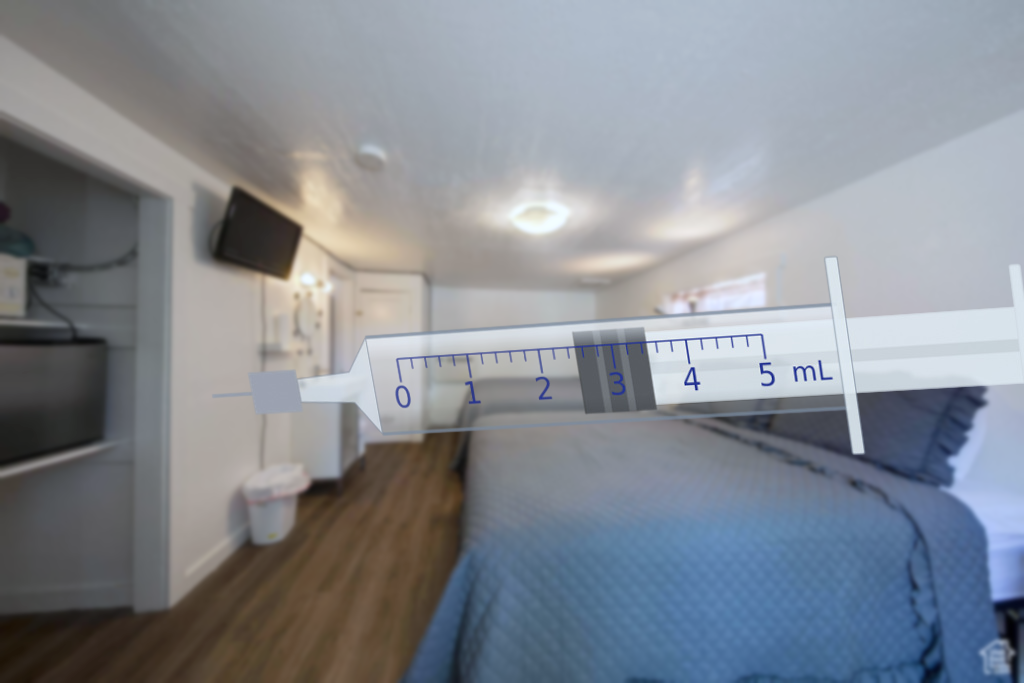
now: 2.5
